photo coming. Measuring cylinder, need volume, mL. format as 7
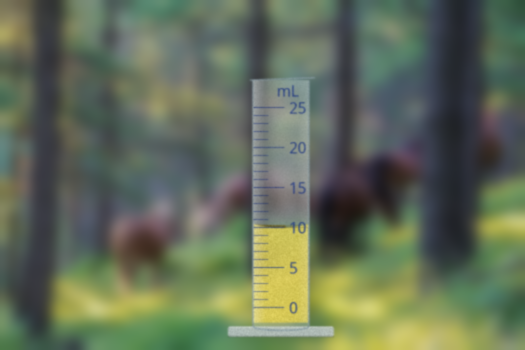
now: 10
